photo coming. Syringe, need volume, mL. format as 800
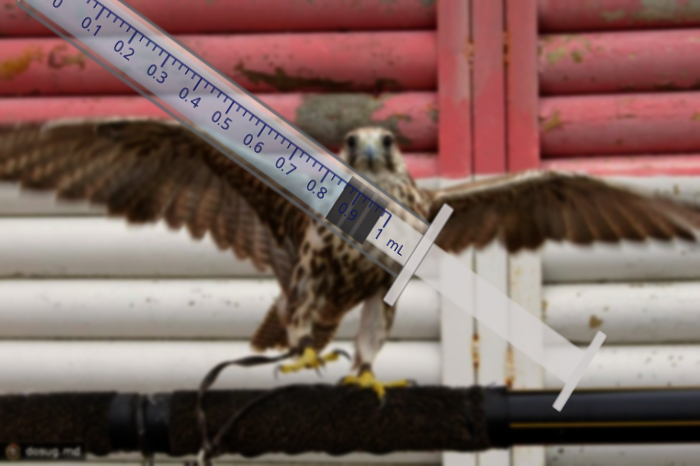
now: 0.86
